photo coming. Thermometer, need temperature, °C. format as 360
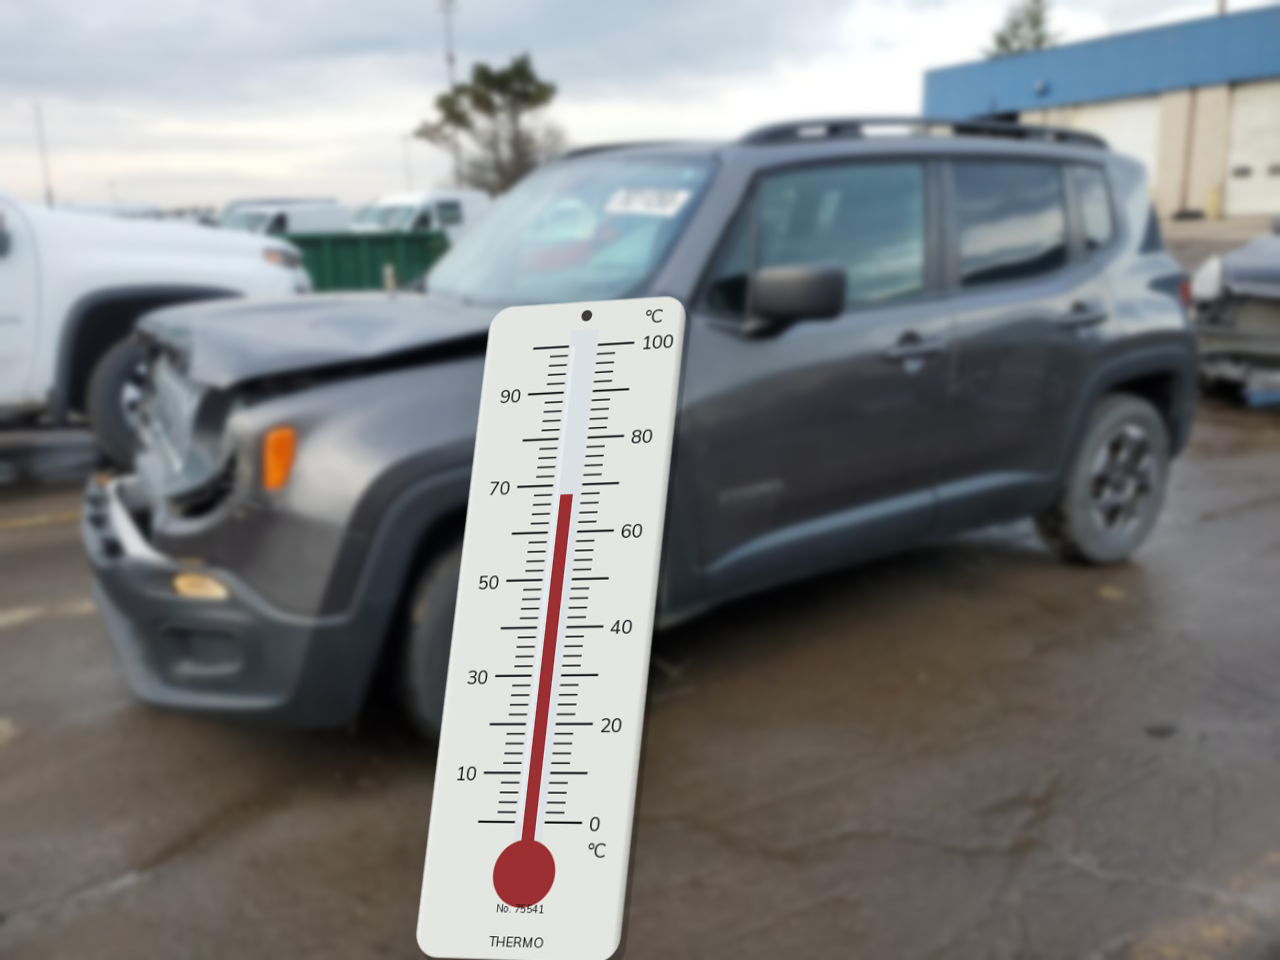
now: 68
